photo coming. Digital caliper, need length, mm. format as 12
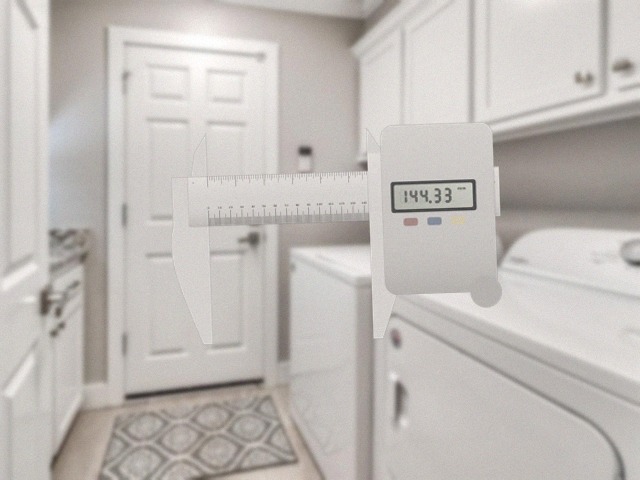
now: 144.33
